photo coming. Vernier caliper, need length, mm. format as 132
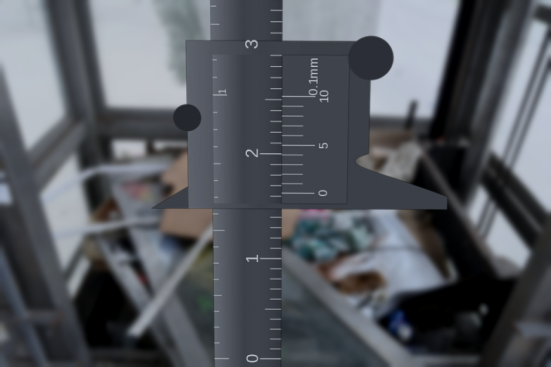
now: 16.3
